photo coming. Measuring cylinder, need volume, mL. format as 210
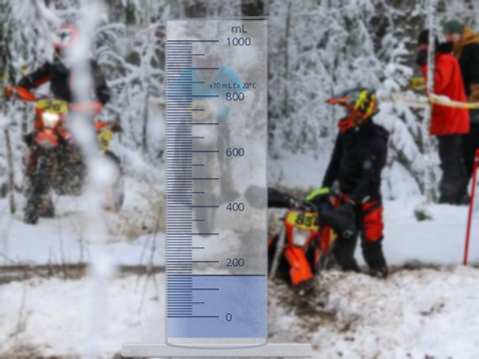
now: 150
